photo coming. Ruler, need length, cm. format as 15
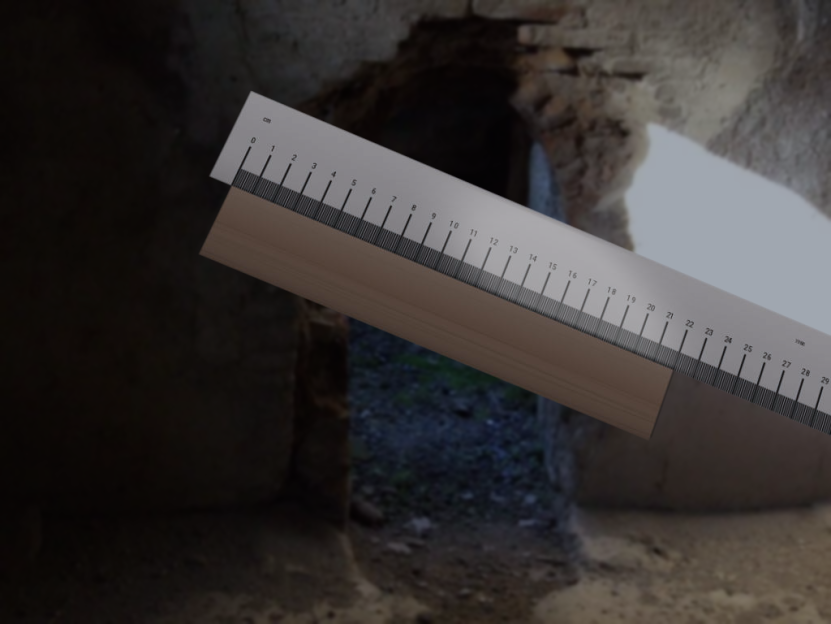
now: 22
